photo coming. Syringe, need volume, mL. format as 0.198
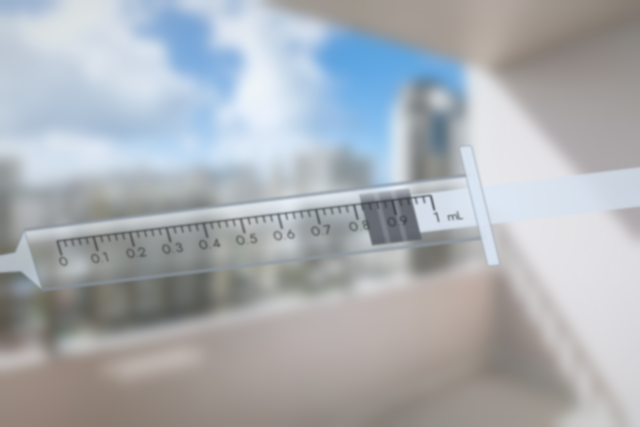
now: 0.82
